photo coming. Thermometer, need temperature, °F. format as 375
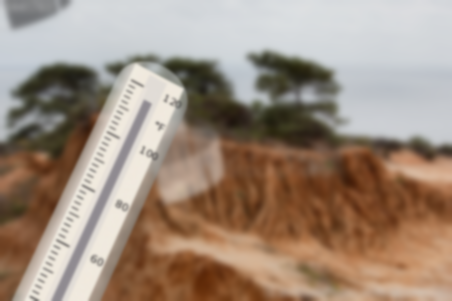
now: 116
